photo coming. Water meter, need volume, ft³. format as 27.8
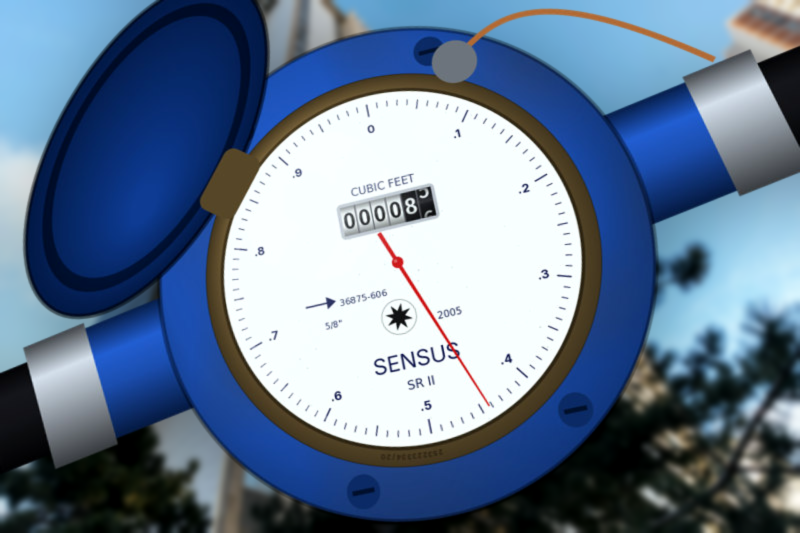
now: 85.44
